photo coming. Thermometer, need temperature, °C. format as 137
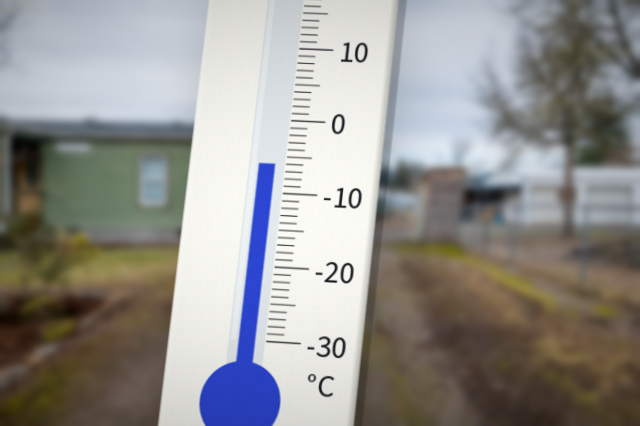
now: -6
